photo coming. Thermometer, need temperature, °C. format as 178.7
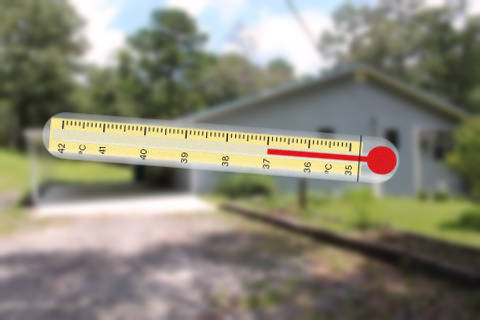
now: 37
